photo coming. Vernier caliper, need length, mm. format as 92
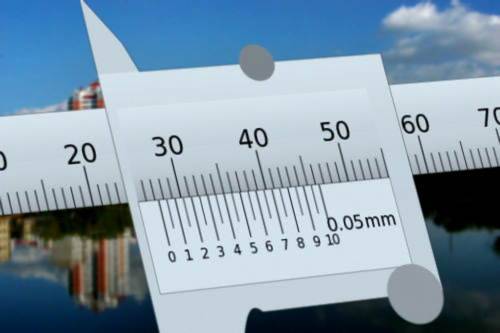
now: 27.4
